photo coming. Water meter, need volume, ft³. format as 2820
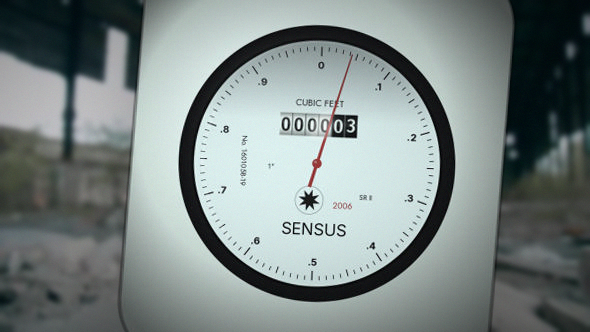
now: 3.04
